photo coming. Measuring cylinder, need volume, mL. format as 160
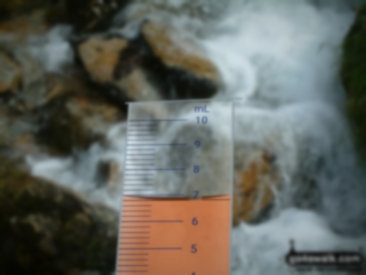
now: 6.8
